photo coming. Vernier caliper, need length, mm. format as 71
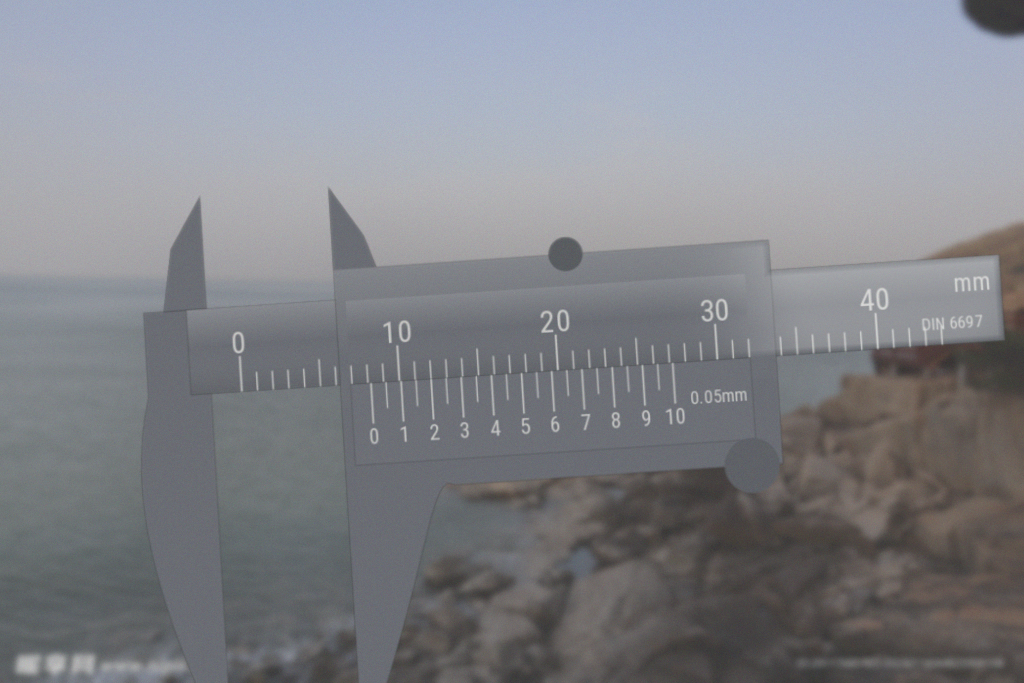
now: 8.2
